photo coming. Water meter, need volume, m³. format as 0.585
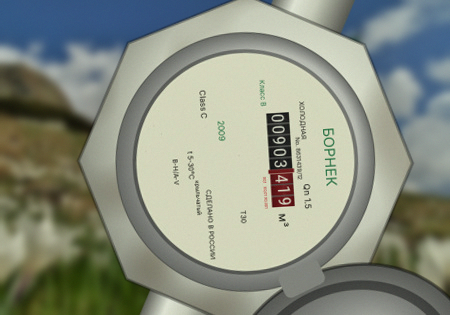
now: 903.419
